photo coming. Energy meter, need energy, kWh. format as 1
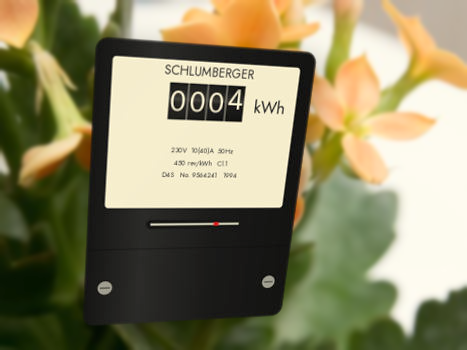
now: 4
